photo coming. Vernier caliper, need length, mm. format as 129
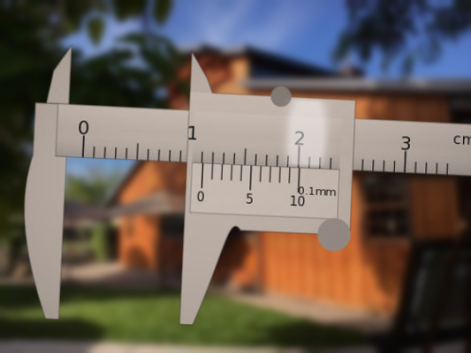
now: 11.1
